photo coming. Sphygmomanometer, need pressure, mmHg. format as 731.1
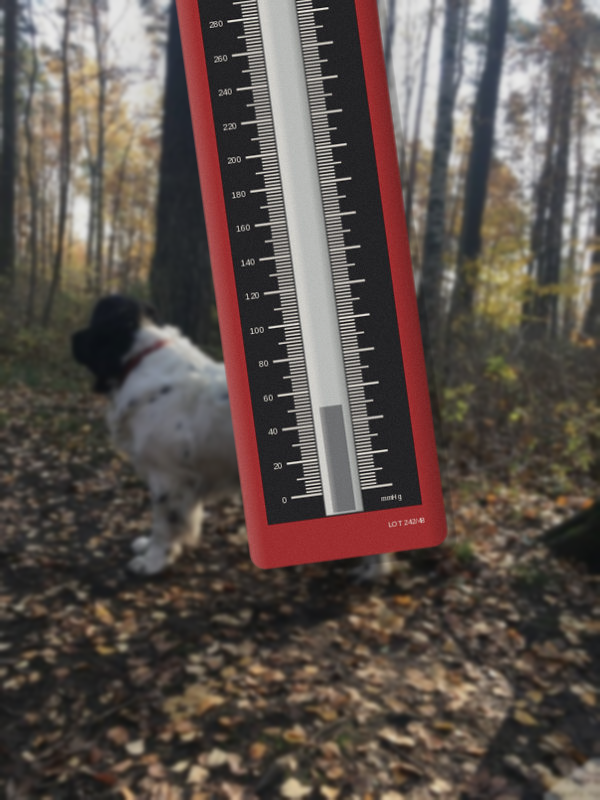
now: 50
